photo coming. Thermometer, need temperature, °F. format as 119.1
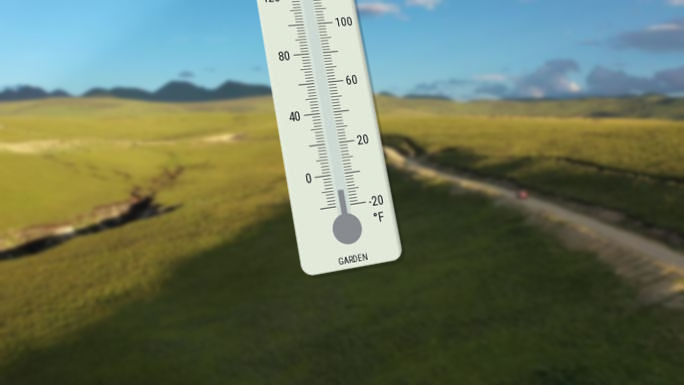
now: -10
